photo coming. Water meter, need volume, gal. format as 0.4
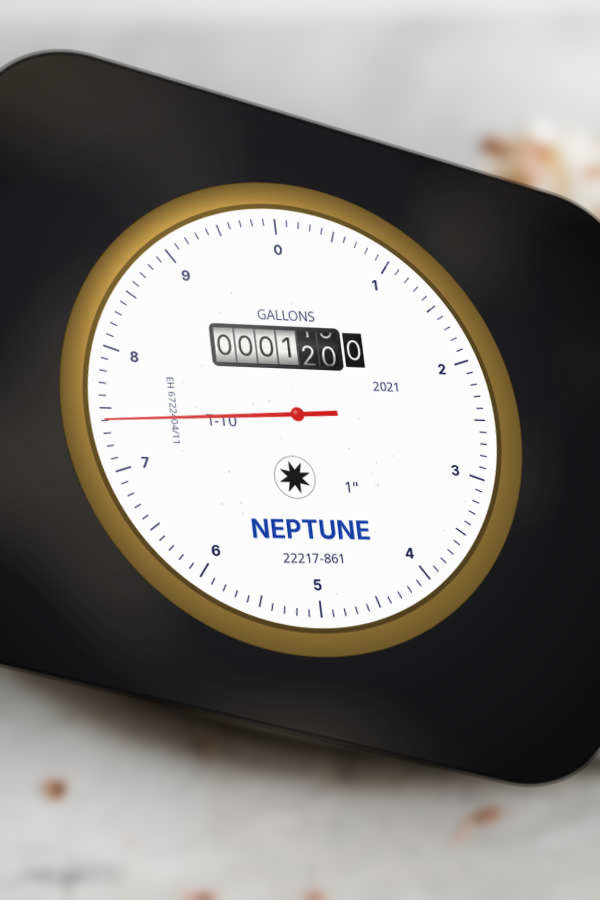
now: 1197.4
